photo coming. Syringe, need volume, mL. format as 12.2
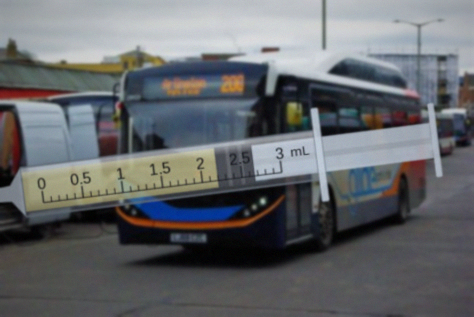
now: 2.2
